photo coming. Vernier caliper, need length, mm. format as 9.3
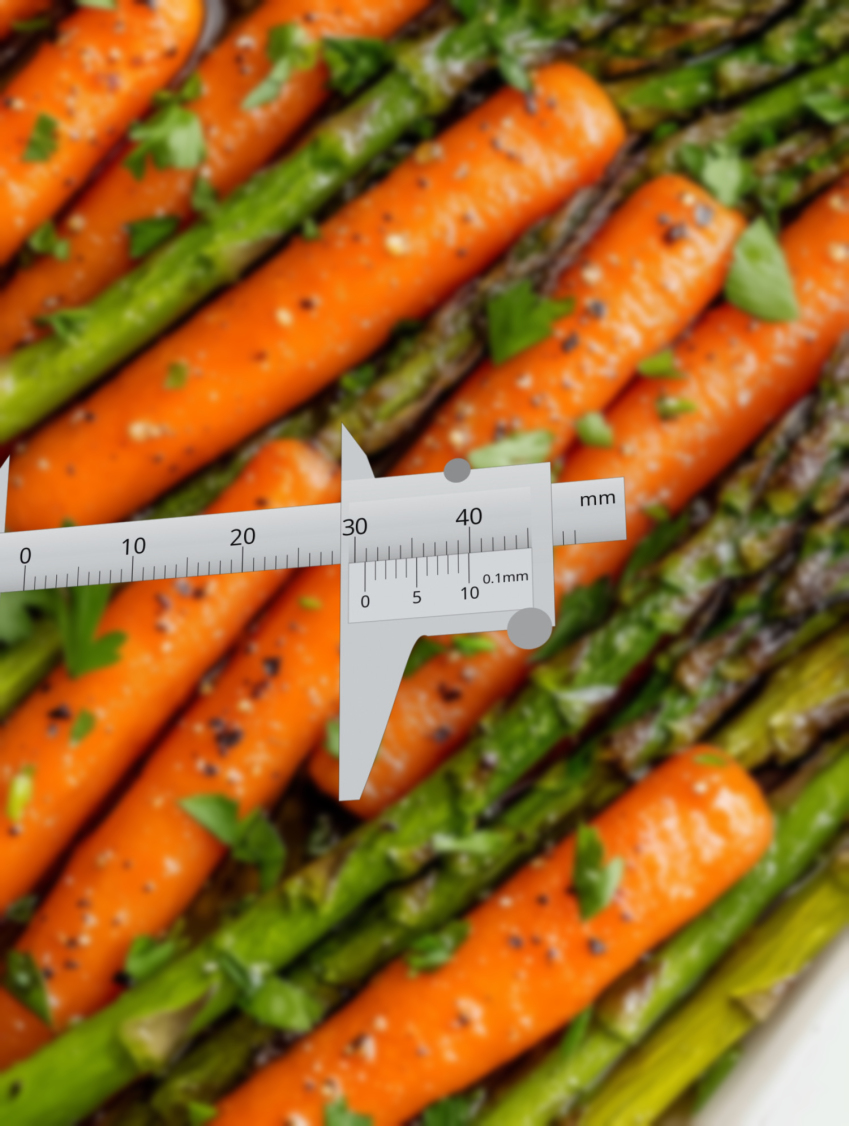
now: 30.9
